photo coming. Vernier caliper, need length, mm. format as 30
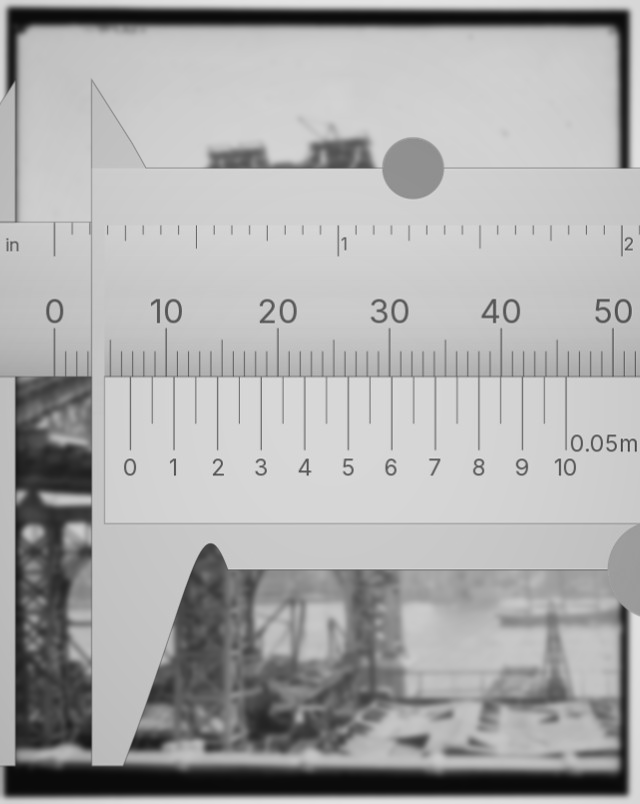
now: 6.8
